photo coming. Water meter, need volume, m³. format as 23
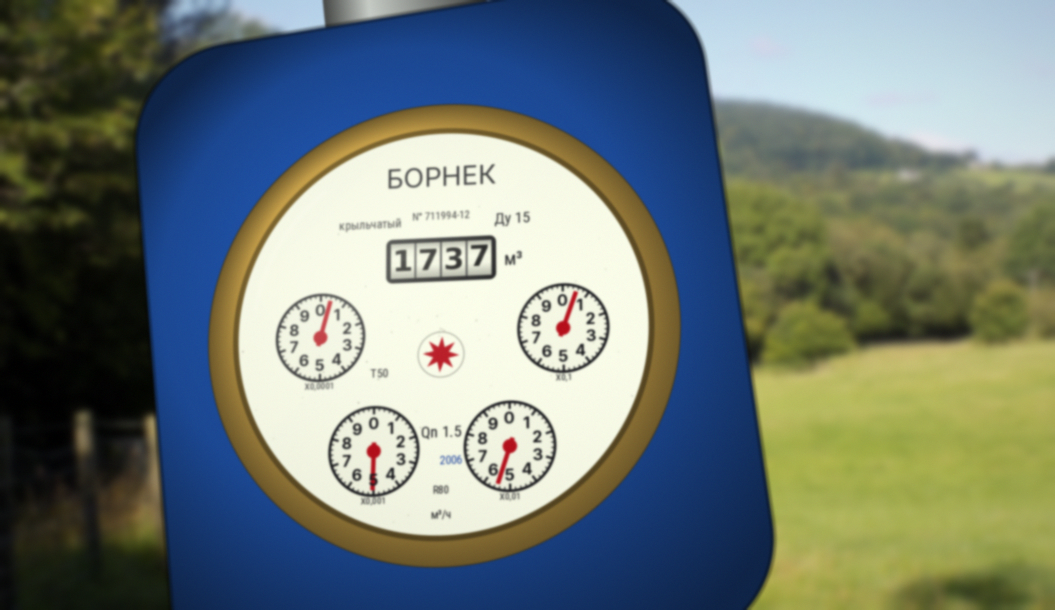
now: 1737.0550
